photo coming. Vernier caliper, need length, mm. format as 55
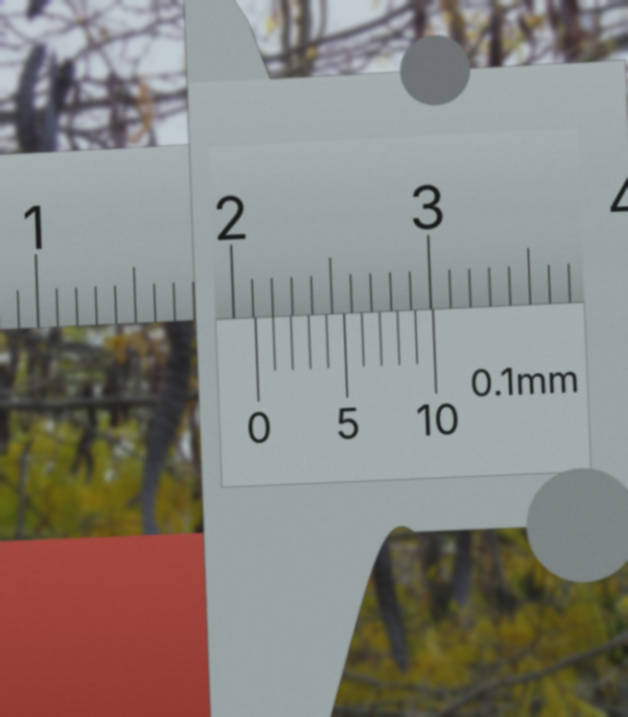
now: 21.1
